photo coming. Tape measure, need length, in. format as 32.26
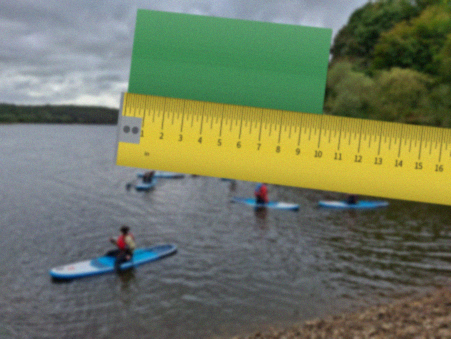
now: 10
